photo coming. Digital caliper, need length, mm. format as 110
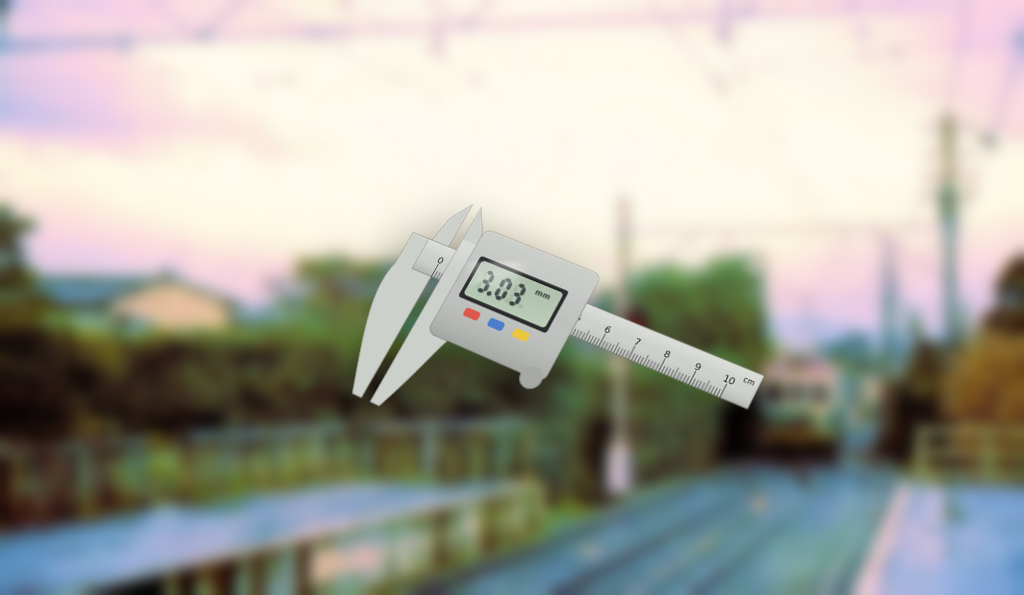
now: 3.03
